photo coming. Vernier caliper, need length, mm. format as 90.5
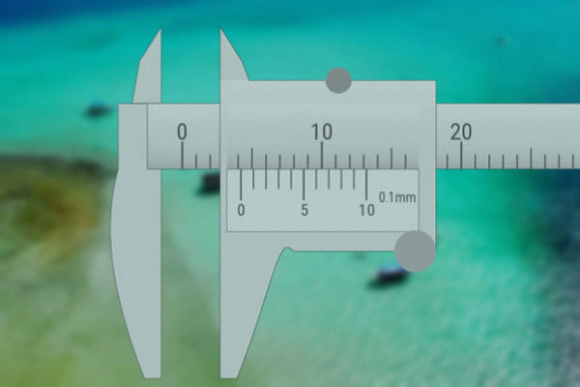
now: 4.2
